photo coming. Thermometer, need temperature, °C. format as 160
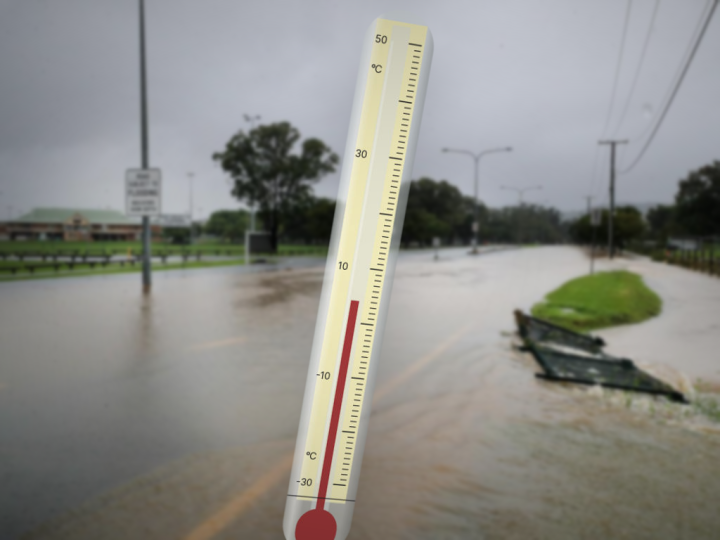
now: 4
